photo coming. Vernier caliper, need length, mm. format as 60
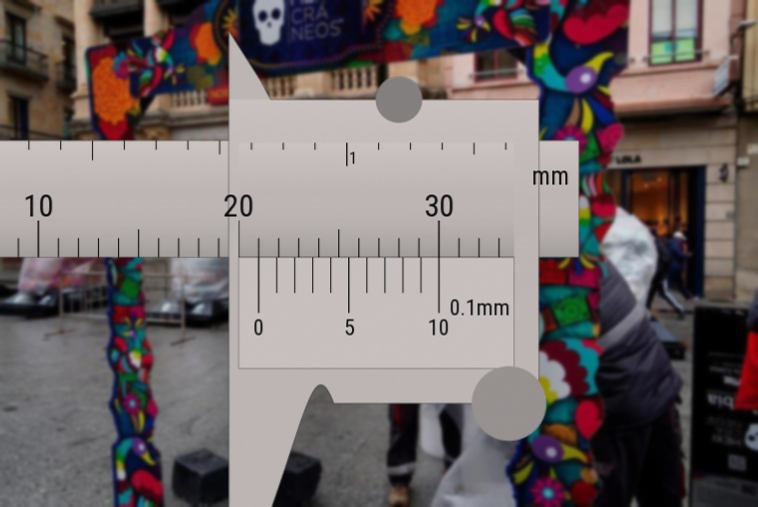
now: 21.0
